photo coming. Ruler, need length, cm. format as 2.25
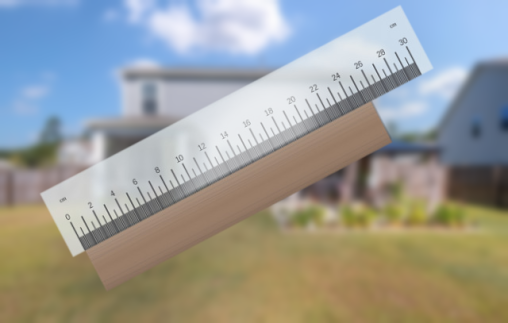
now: 25.5
